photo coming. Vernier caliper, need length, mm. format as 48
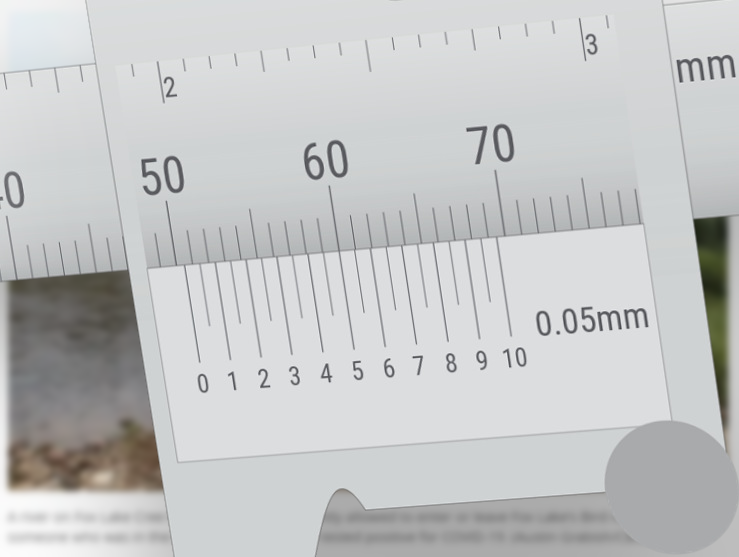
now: 50.5
